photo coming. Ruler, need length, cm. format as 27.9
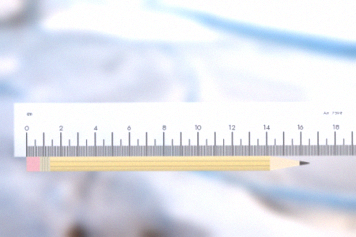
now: 16.5
